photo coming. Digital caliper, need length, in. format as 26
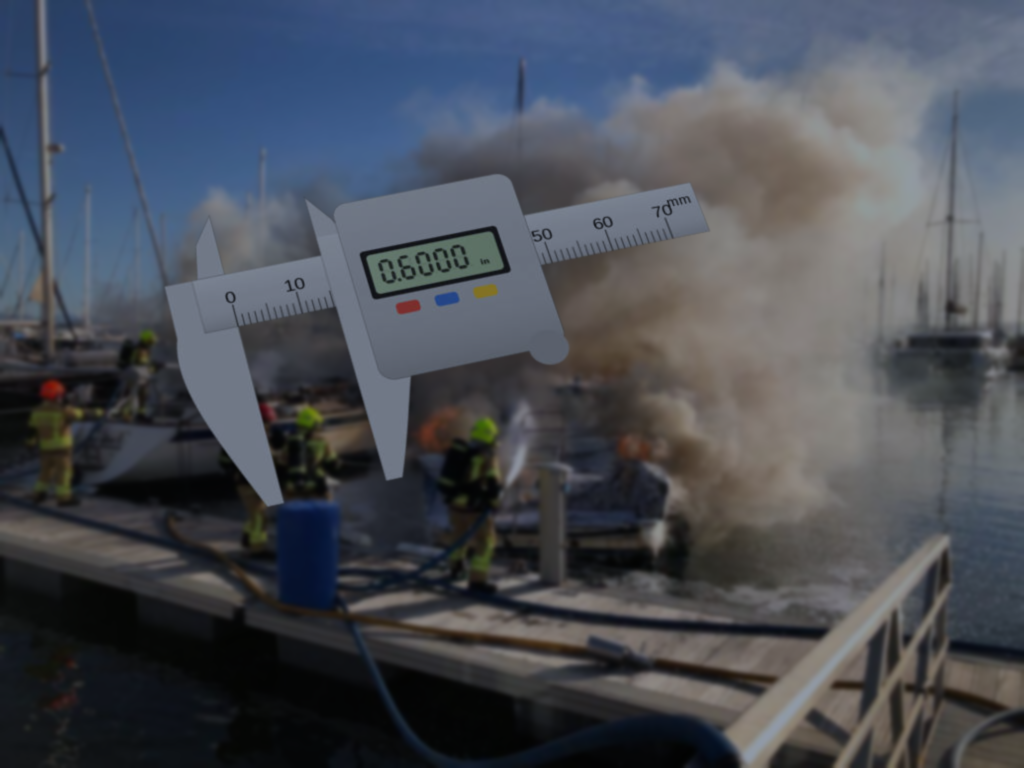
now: 0.6000
